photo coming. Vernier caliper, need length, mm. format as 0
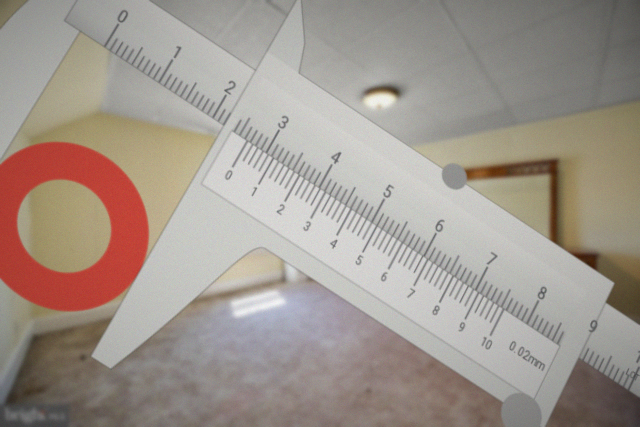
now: 26.5
